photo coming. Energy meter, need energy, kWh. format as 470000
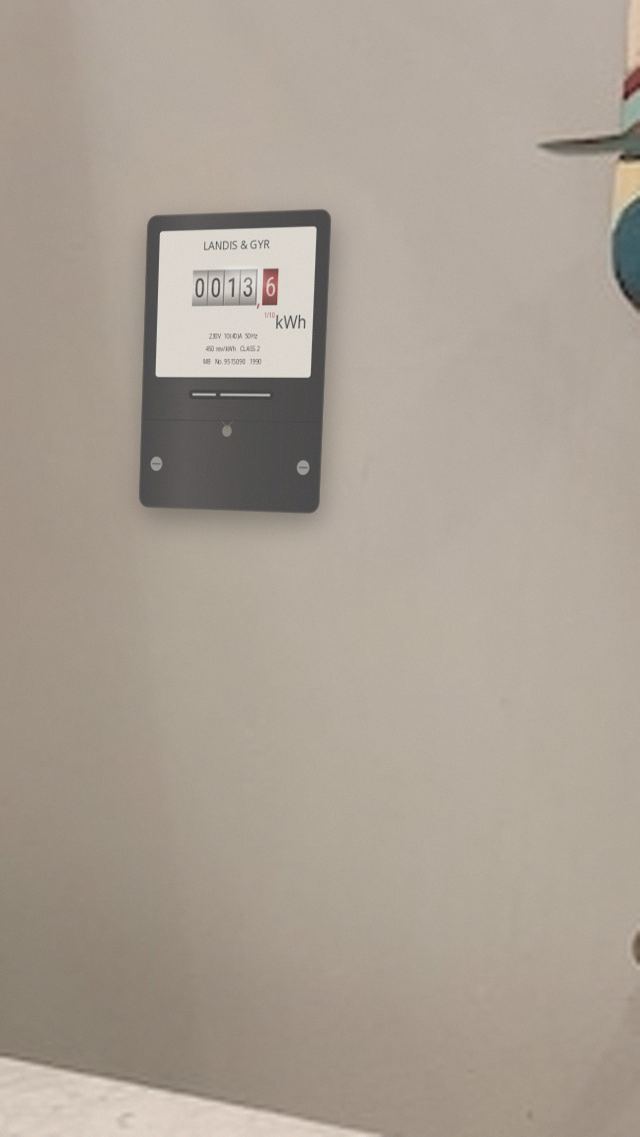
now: 13.6
